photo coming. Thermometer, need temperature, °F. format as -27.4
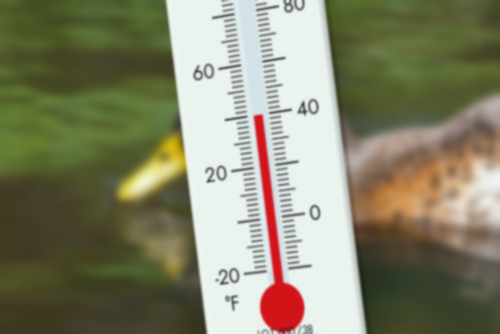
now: 40
